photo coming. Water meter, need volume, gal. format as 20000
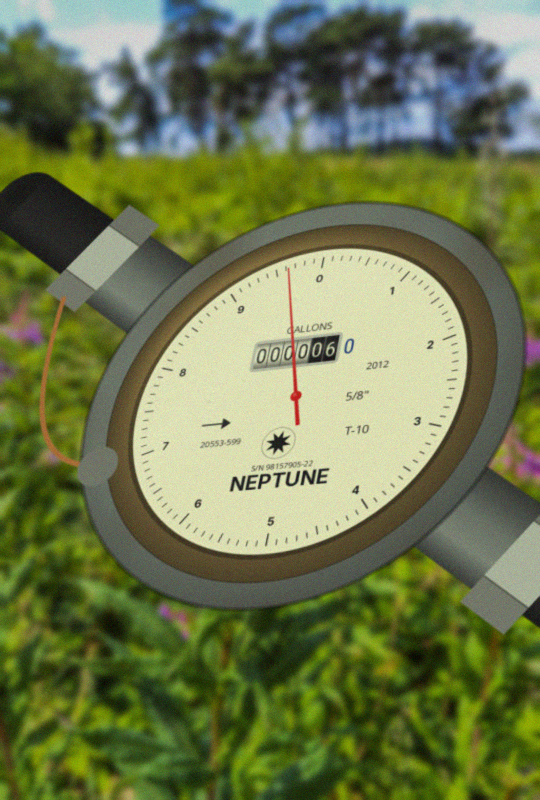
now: 59.6
